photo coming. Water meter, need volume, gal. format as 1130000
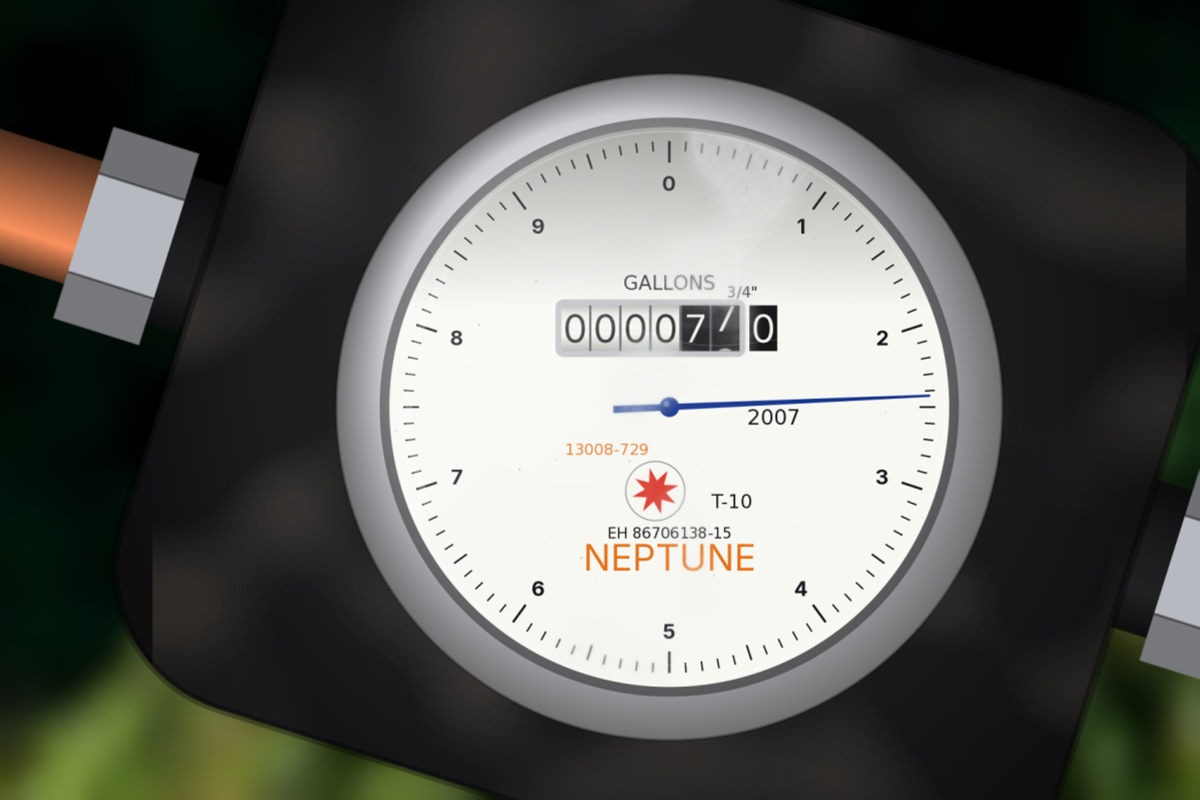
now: 772.4
